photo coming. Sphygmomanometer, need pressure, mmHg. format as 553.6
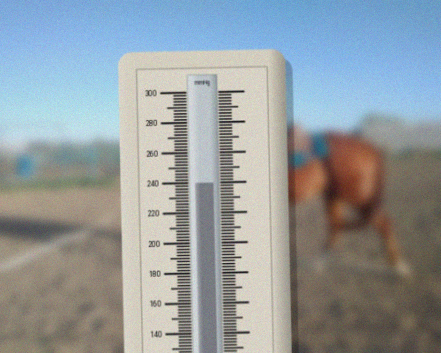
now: 240
